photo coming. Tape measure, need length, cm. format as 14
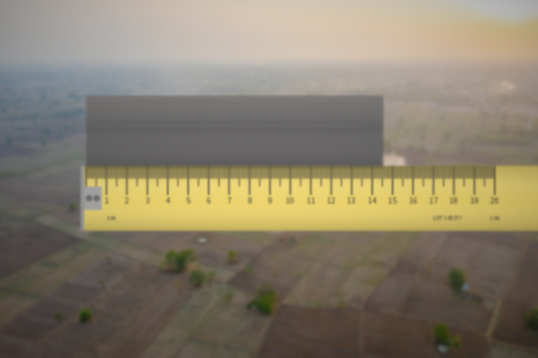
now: 14.5
